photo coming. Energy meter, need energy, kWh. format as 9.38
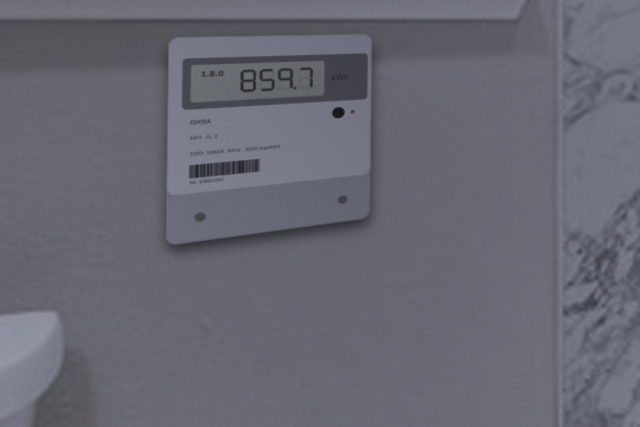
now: 859.7
